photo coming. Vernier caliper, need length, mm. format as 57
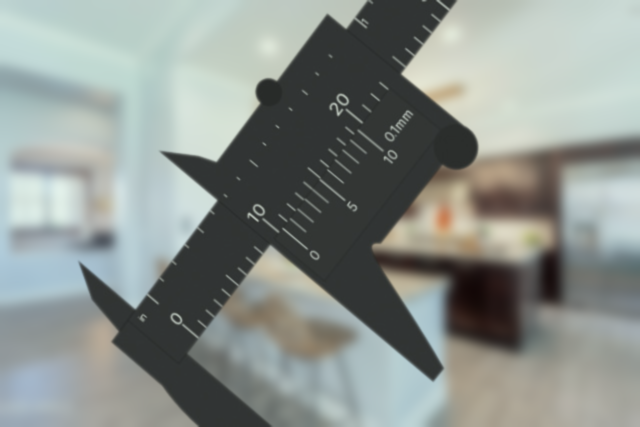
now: 10.4
